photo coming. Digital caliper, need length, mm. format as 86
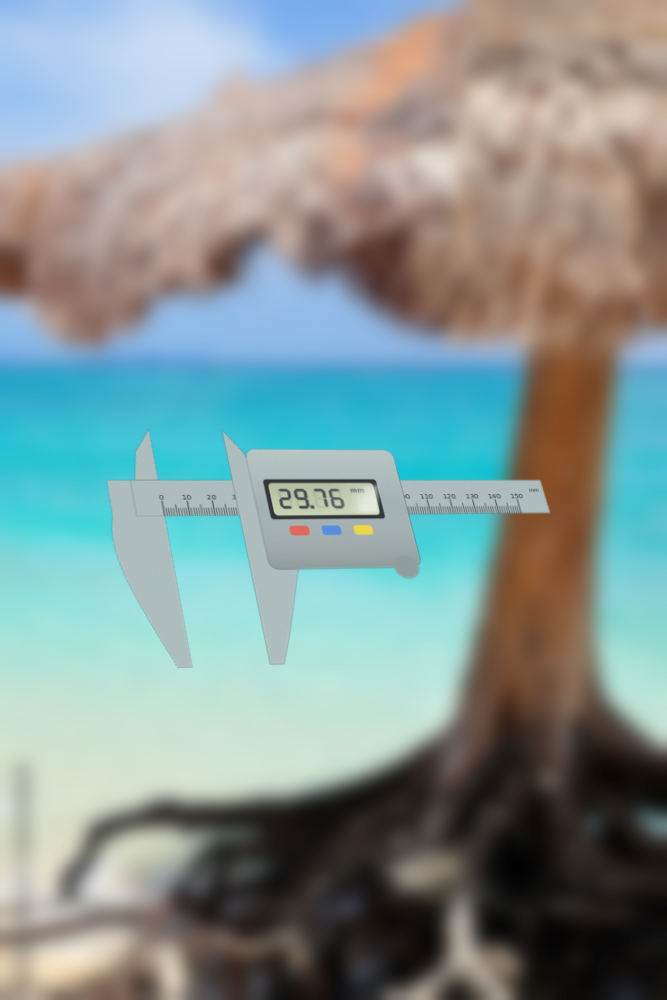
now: 29.76
